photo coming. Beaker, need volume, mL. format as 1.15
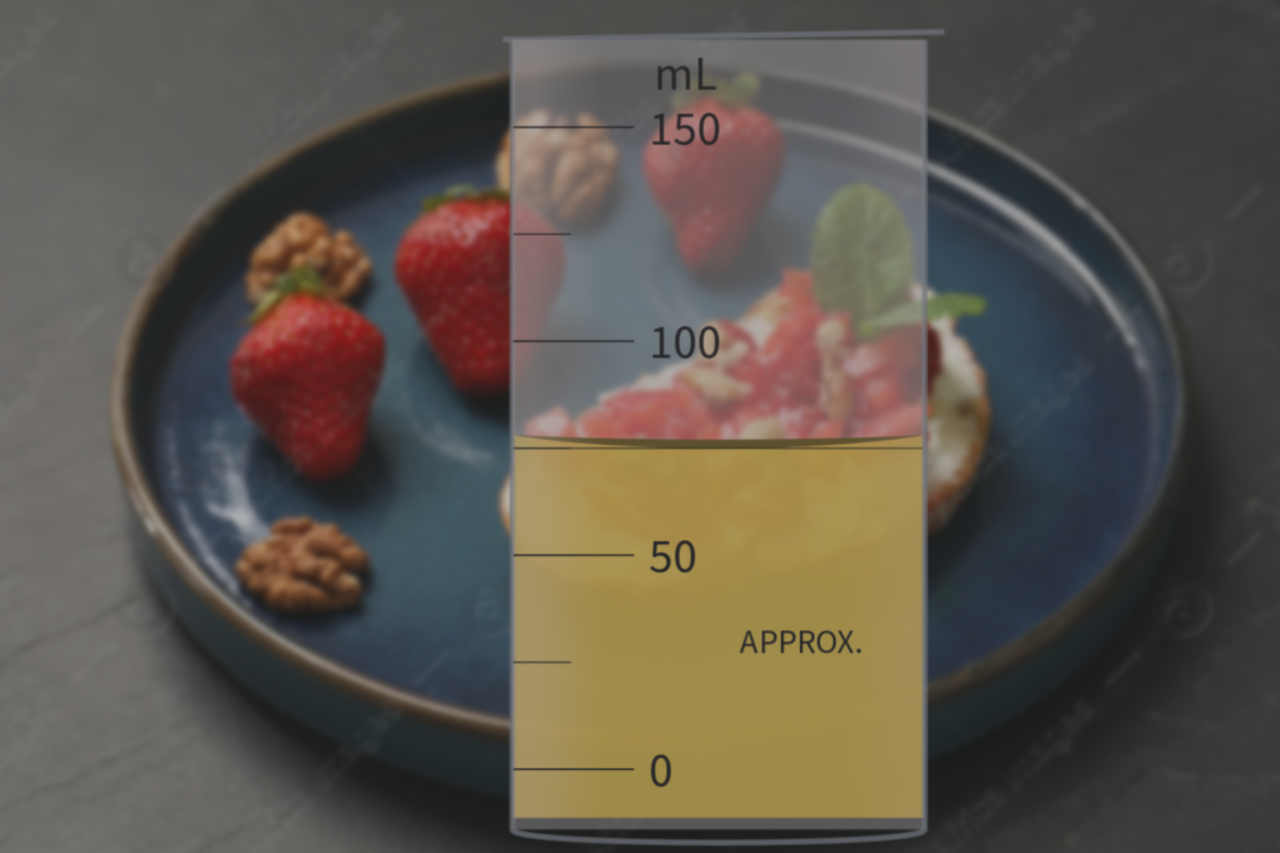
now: 75
